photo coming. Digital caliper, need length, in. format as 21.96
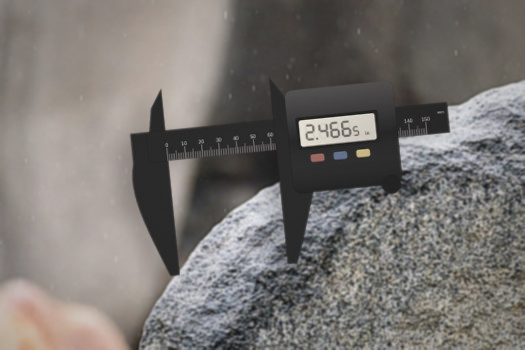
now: 2.4665
